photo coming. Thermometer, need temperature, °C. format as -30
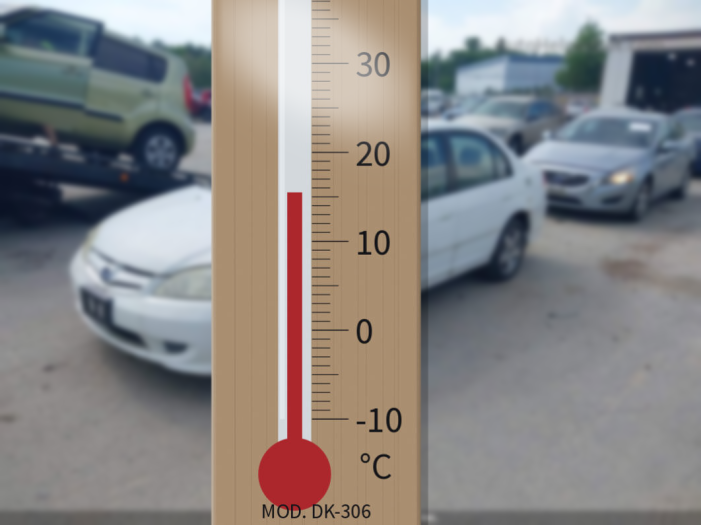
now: 15.5
